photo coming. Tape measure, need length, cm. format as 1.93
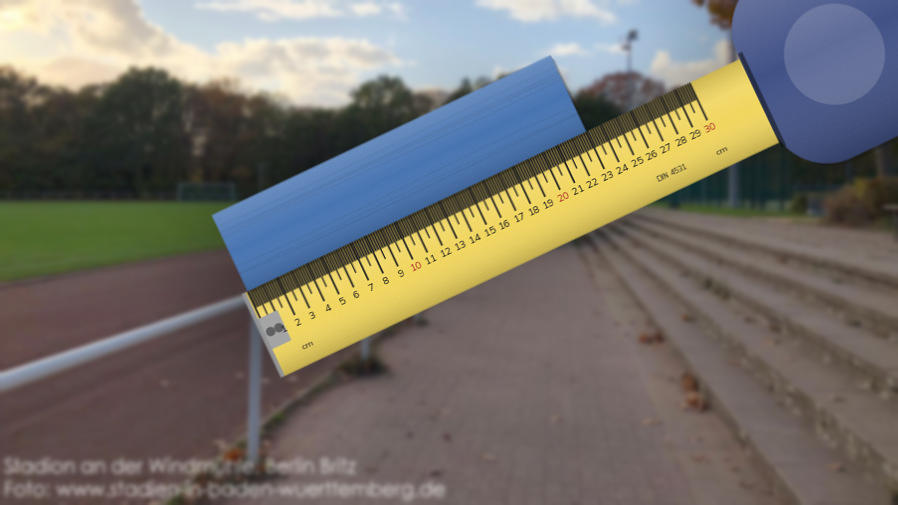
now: 23
